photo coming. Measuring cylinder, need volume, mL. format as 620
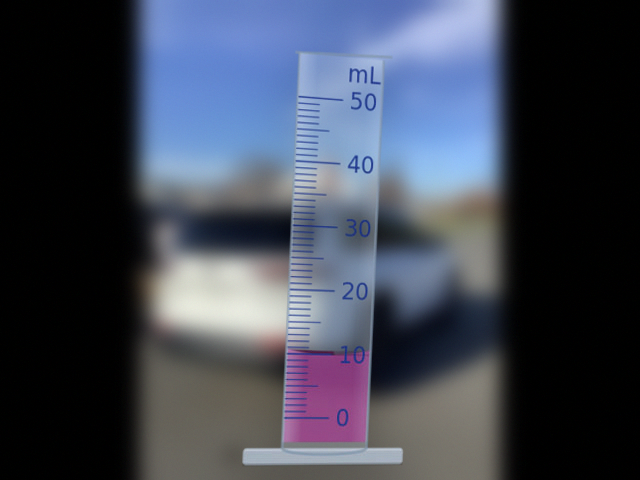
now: 10
